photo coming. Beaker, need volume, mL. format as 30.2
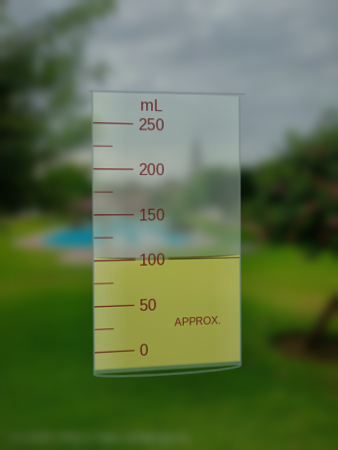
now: 100
